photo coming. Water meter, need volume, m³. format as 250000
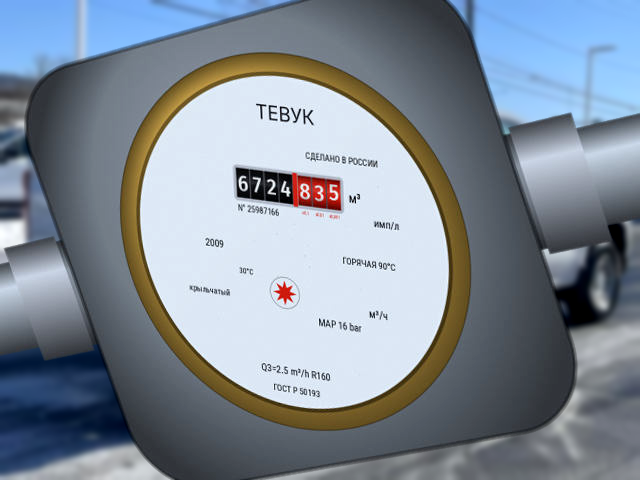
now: 6724.835
